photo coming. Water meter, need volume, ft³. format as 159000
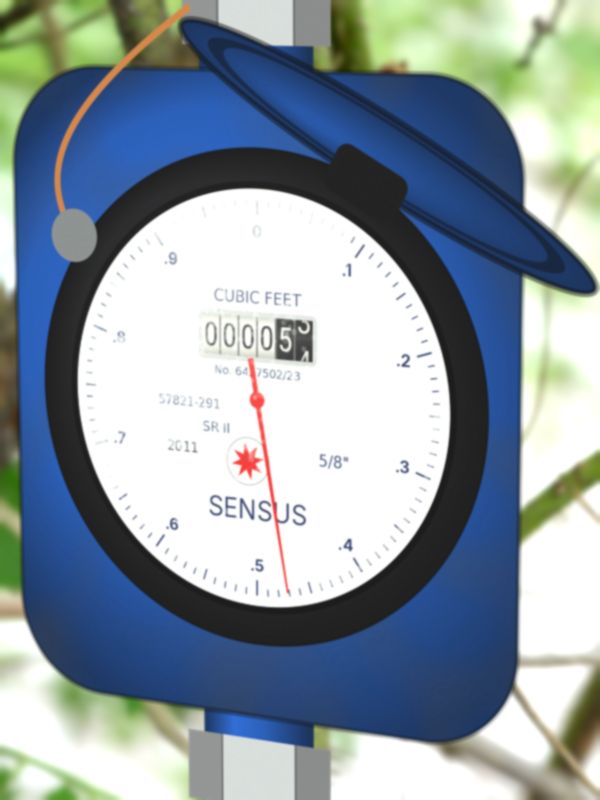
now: 53.47
